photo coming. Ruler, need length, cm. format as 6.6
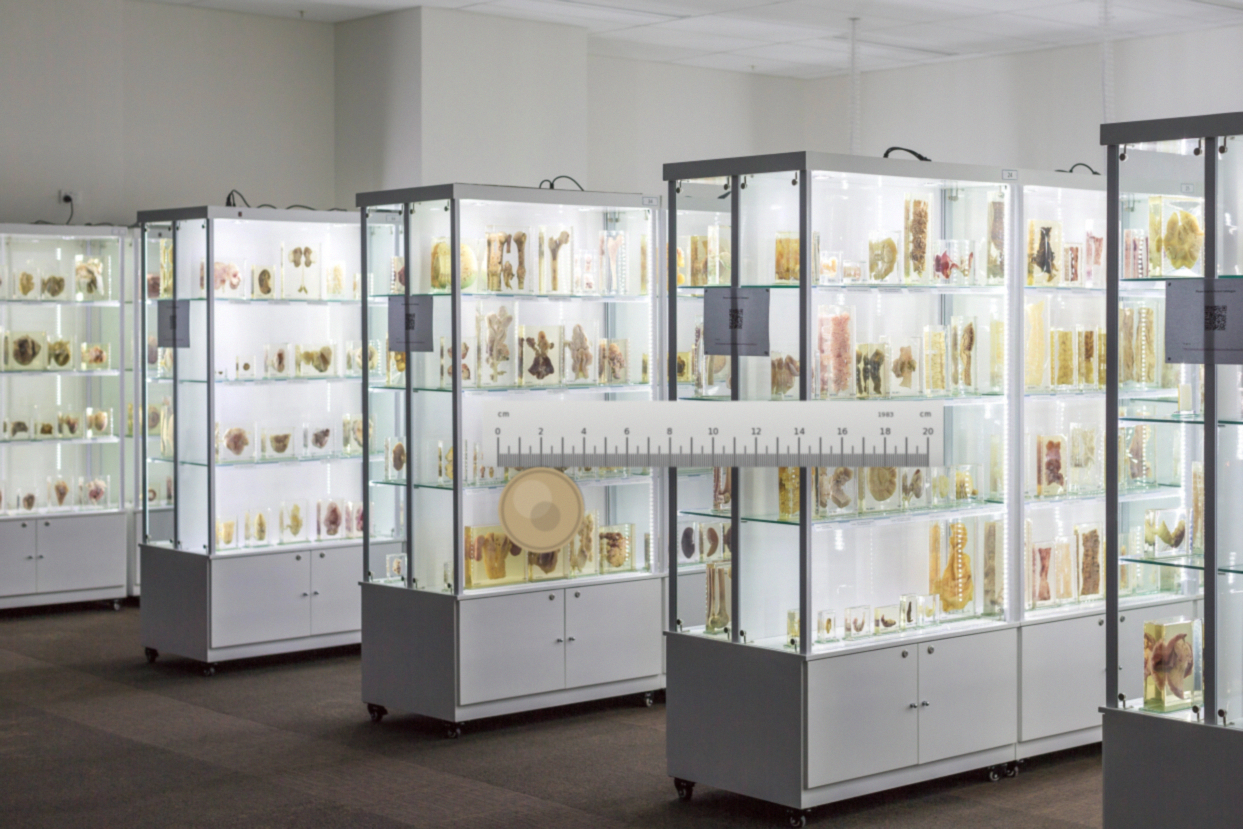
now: 4
